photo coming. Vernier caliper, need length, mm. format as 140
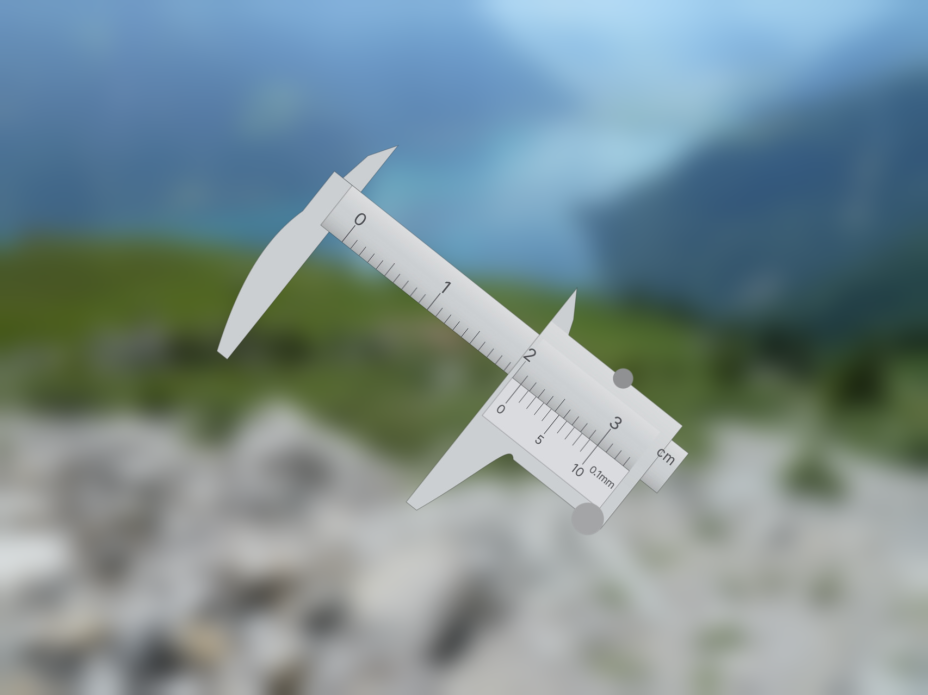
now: 21.0
